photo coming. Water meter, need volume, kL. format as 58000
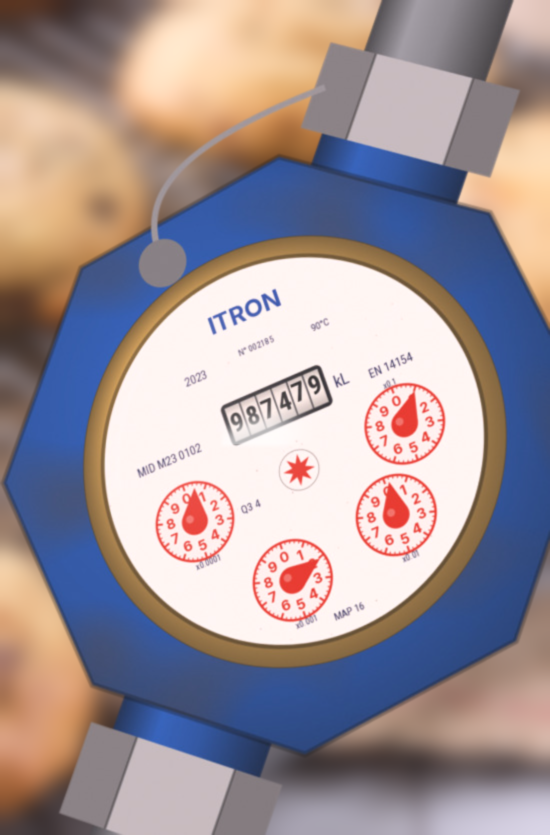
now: 987479.1020
